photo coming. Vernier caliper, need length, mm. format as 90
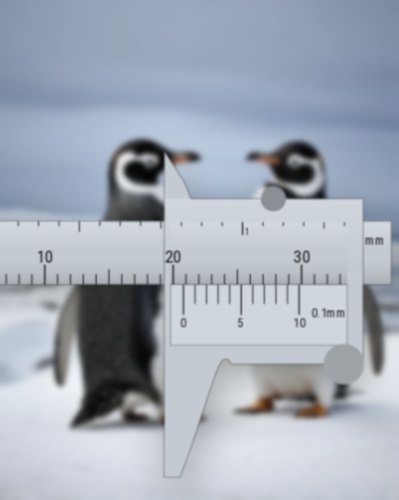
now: 20.8
